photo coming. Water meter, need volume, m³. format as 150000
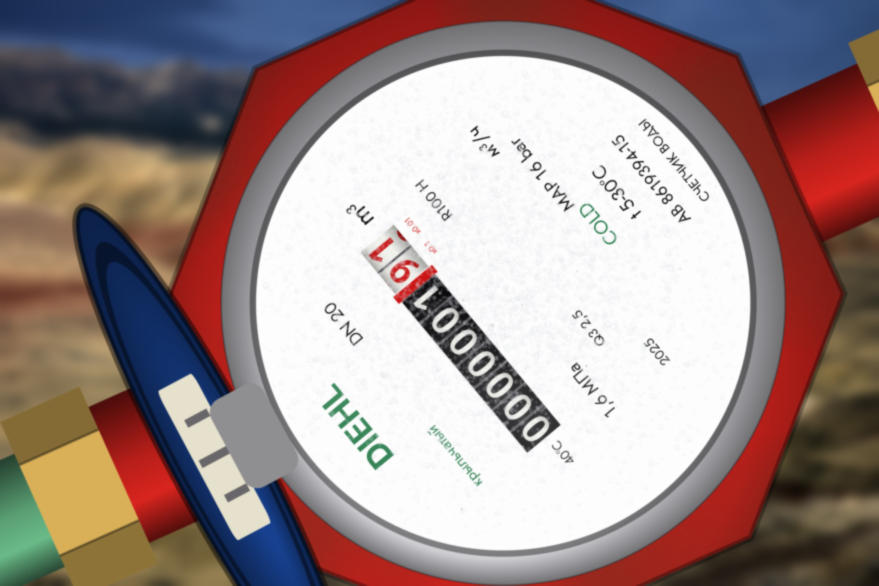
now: 1.91
